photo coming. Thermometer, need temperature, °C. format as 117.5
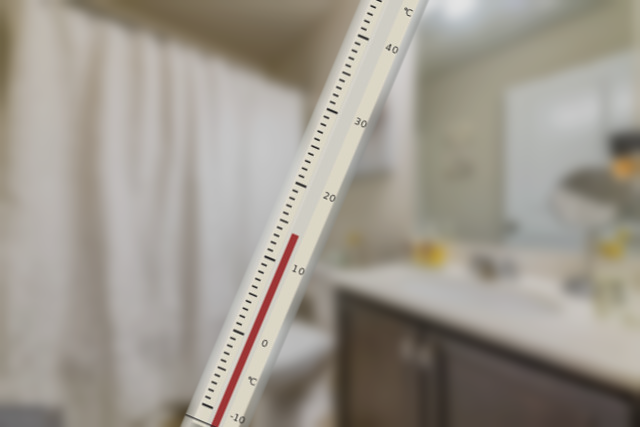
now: 14
